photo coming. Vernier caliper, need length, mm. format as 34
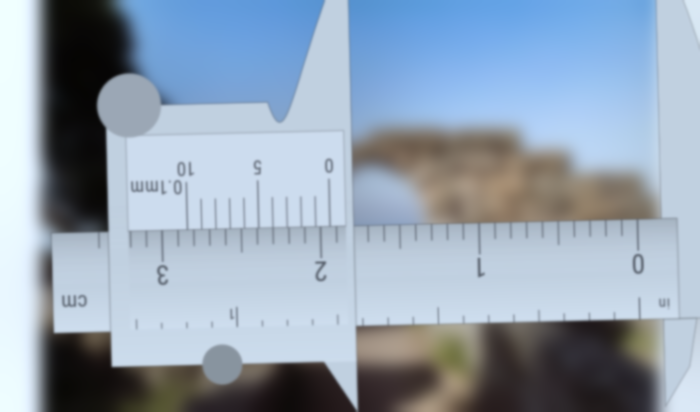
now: 19.4
